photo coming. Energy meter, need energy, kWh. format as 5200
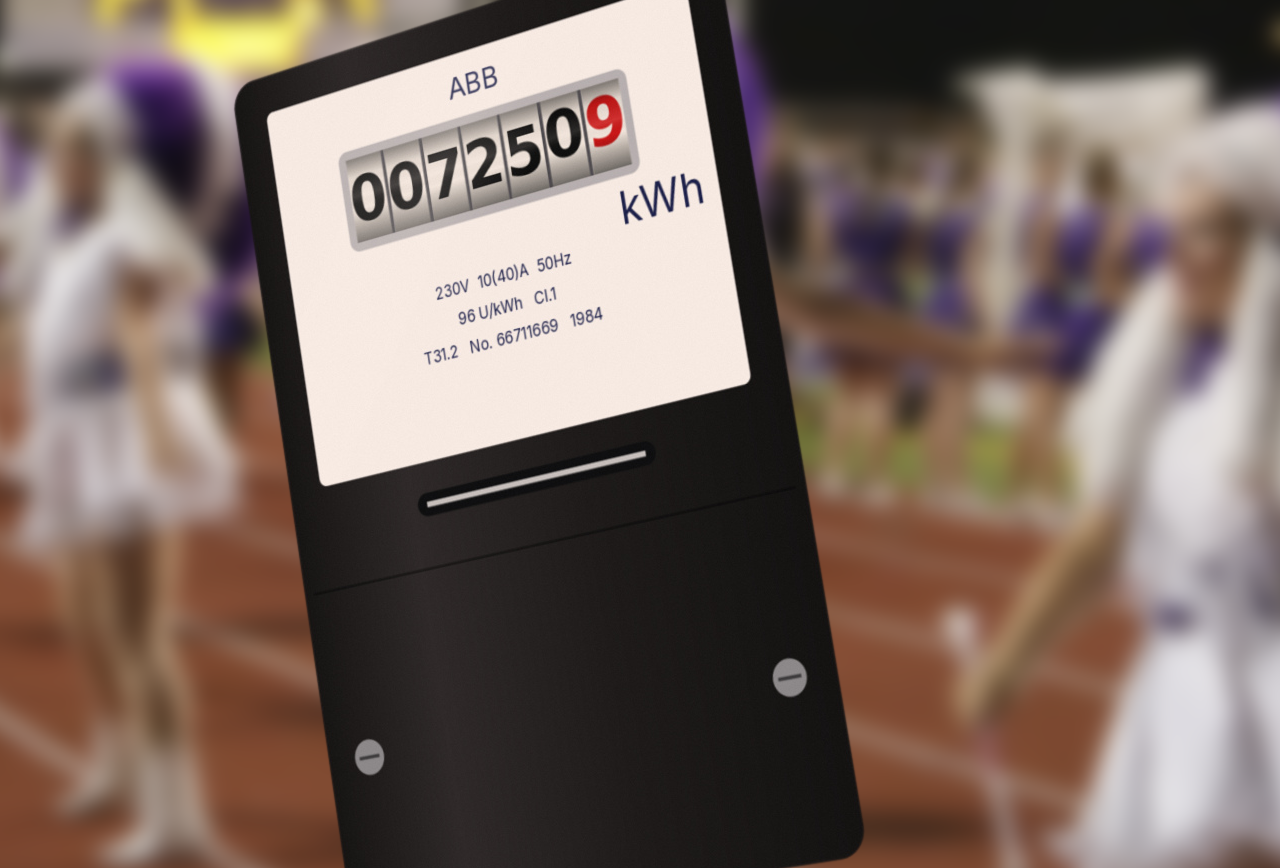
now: 7250.9
